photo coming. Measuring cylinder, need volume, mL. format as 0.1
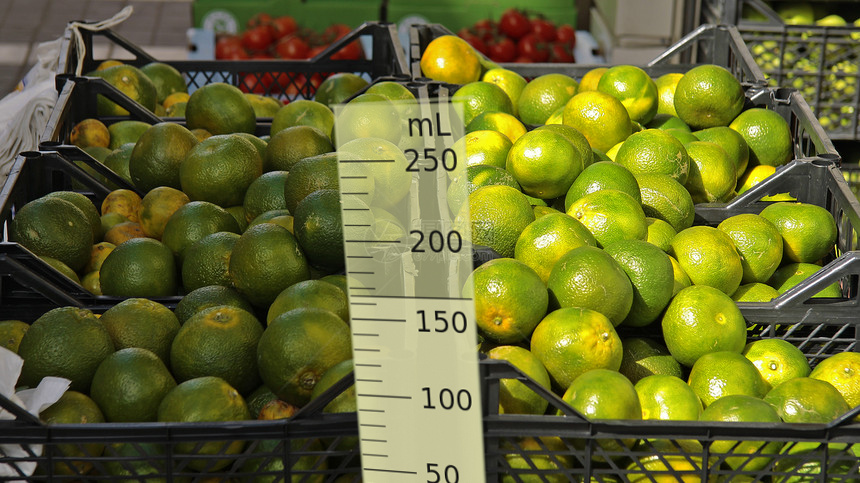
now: 165
